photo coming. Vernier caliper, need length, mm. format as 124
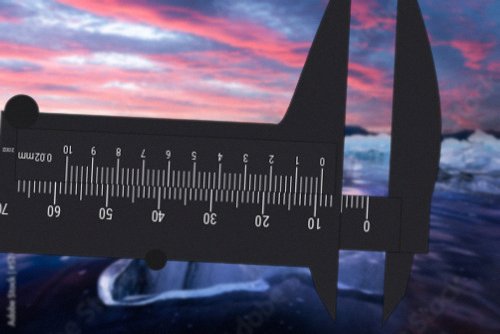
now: 9.0
